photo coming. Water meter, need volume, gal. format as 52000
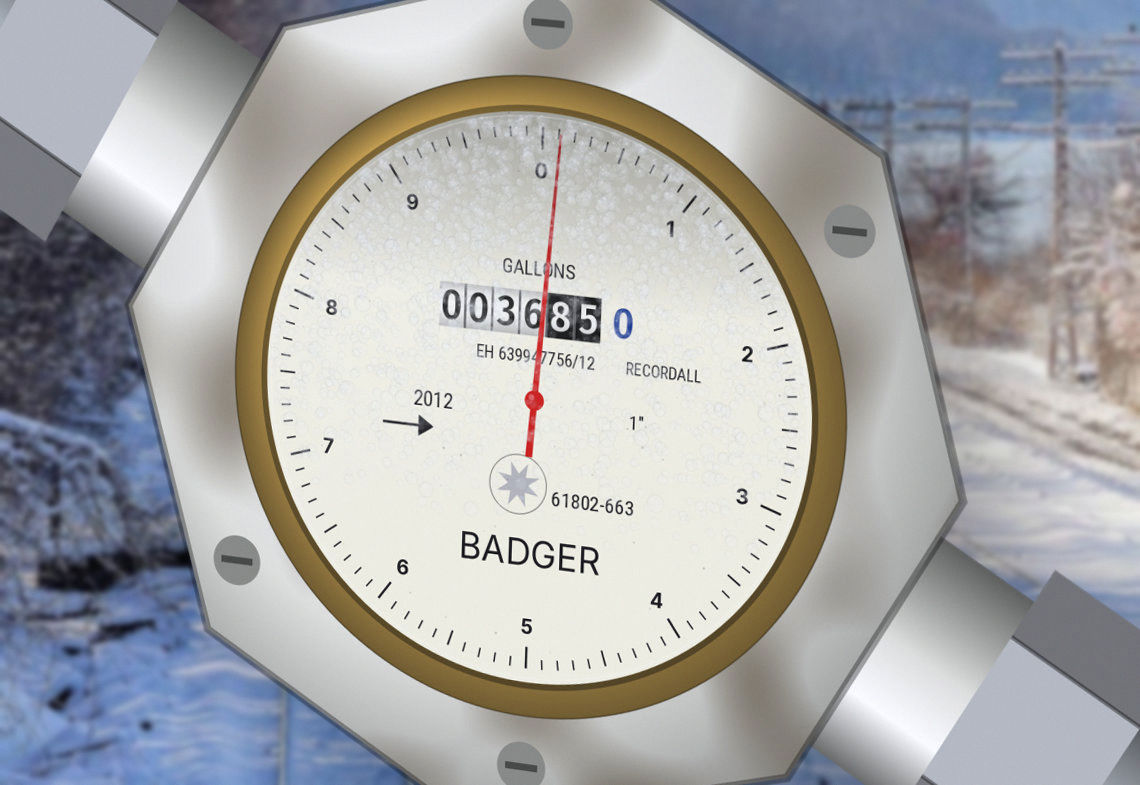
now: 36850.1
